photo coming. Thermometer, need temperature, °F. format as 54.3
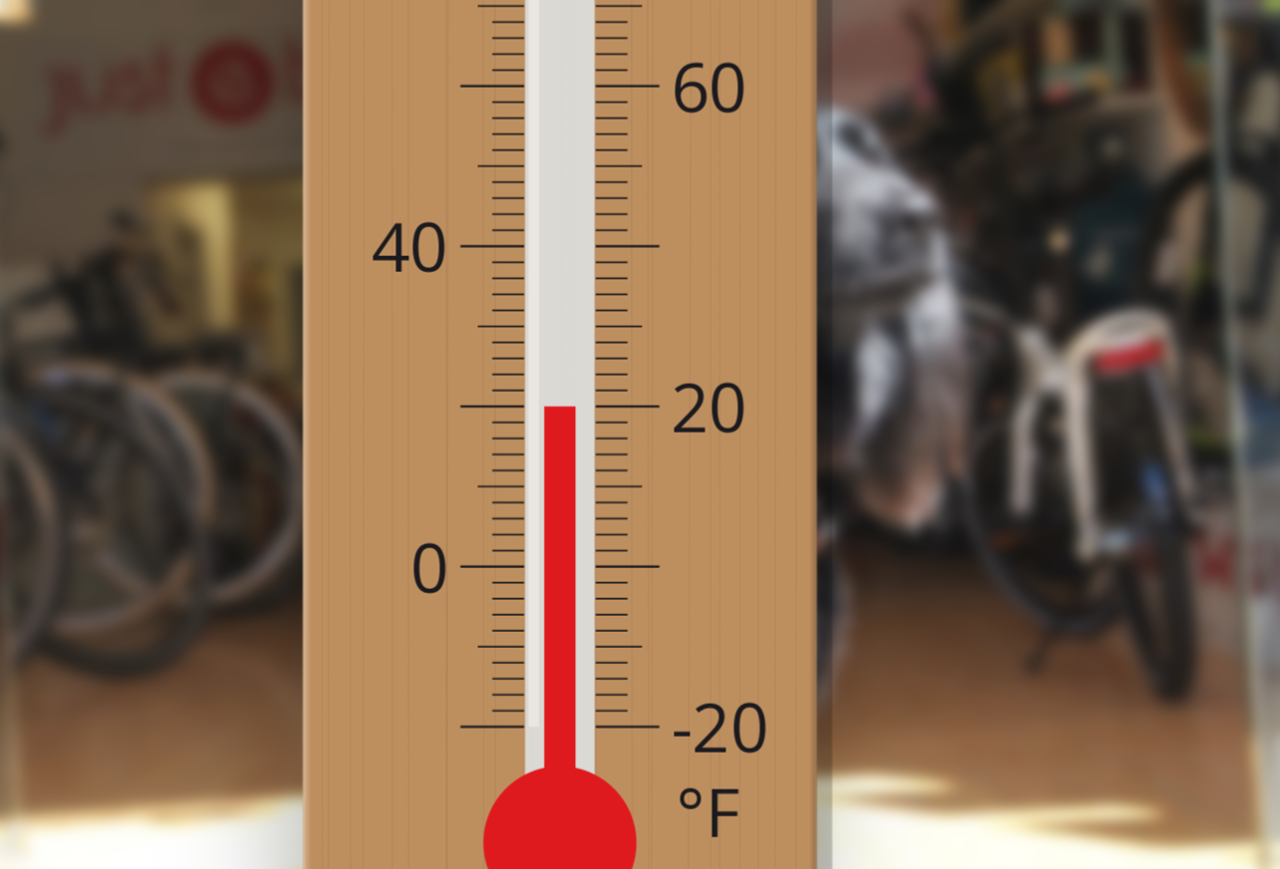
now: 20
